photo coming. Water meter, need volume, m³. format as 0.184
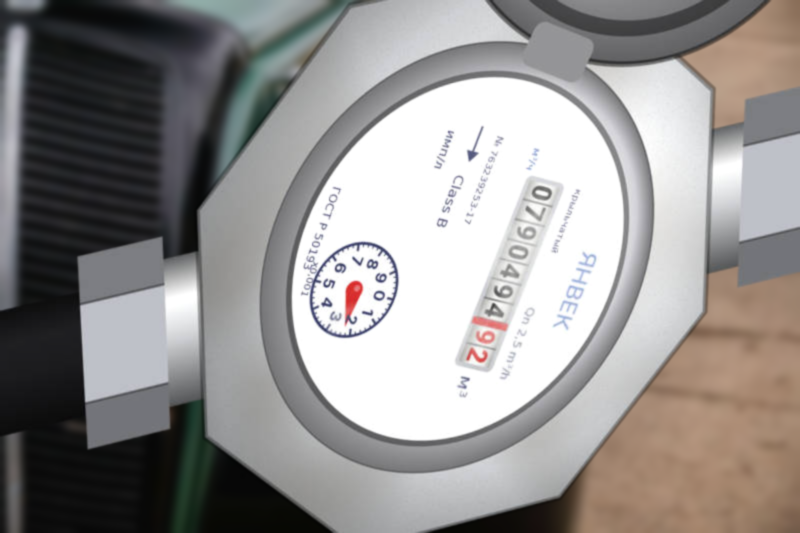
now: 790494.922
